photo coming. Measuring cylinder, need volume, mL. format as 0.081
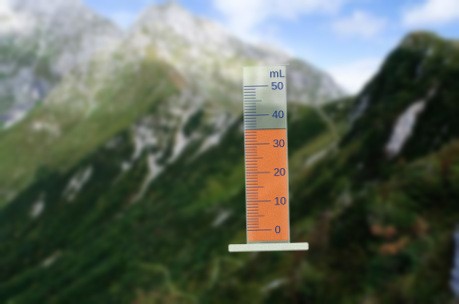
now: 35
